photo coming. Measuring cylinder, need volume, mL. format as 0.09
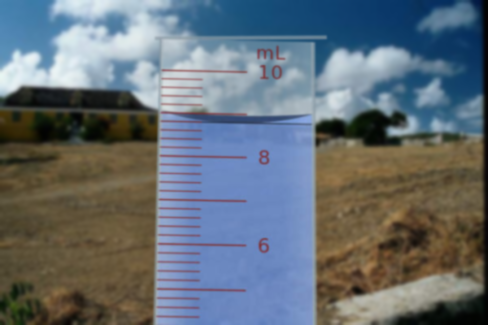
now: 8.8
